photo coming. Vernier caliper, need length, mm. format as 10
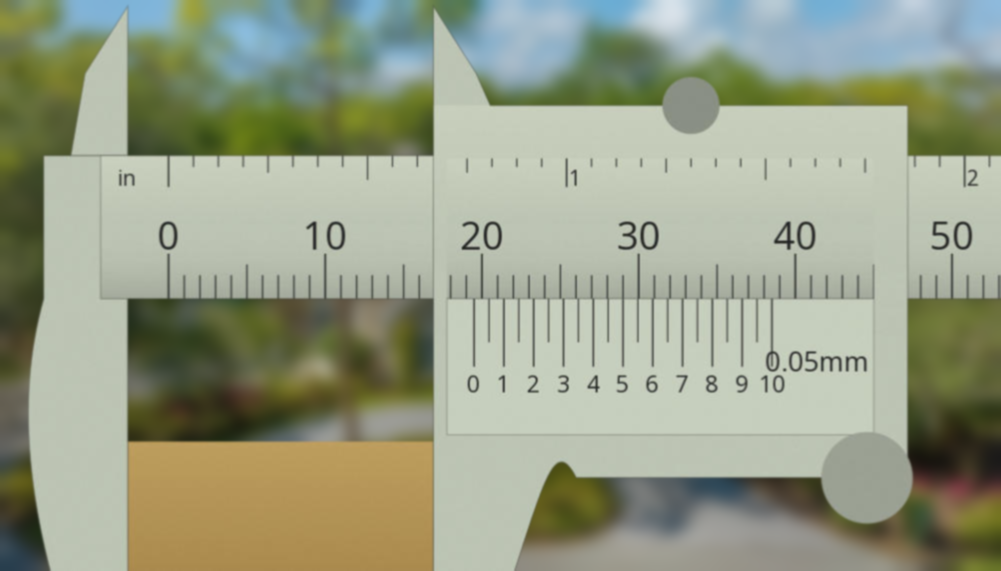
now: 19.5
